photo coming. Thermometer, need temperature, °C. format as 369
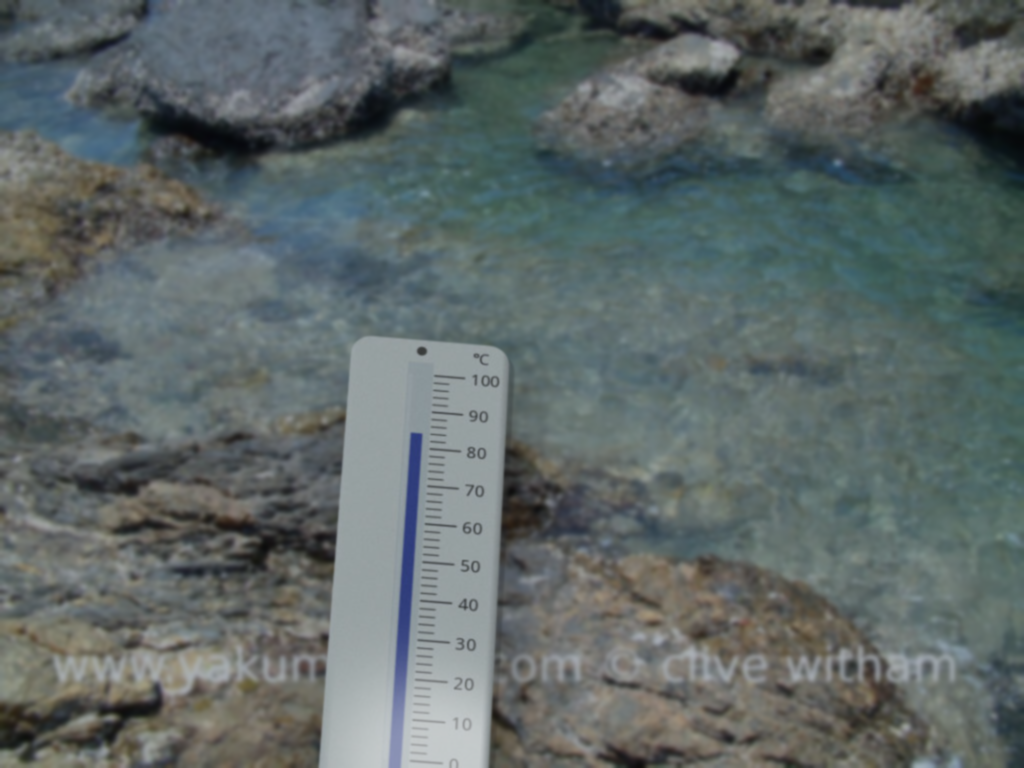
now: 84
